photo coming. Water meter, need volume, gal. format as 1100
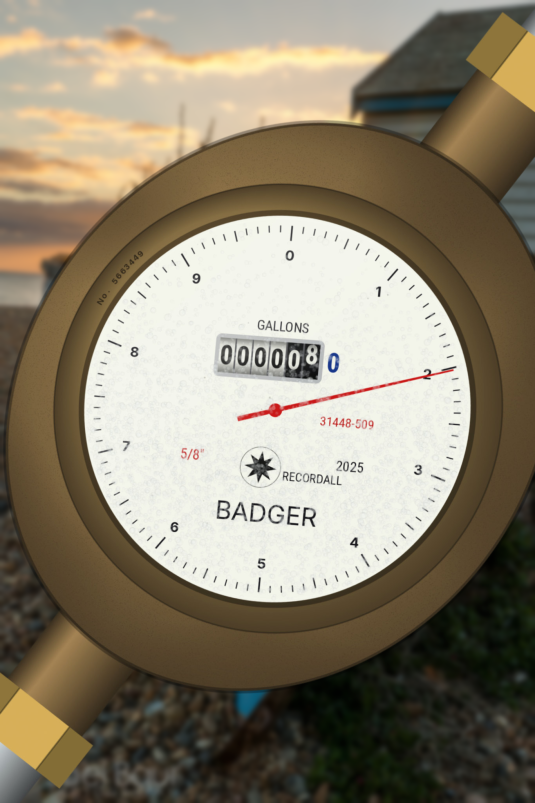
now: 82.0
